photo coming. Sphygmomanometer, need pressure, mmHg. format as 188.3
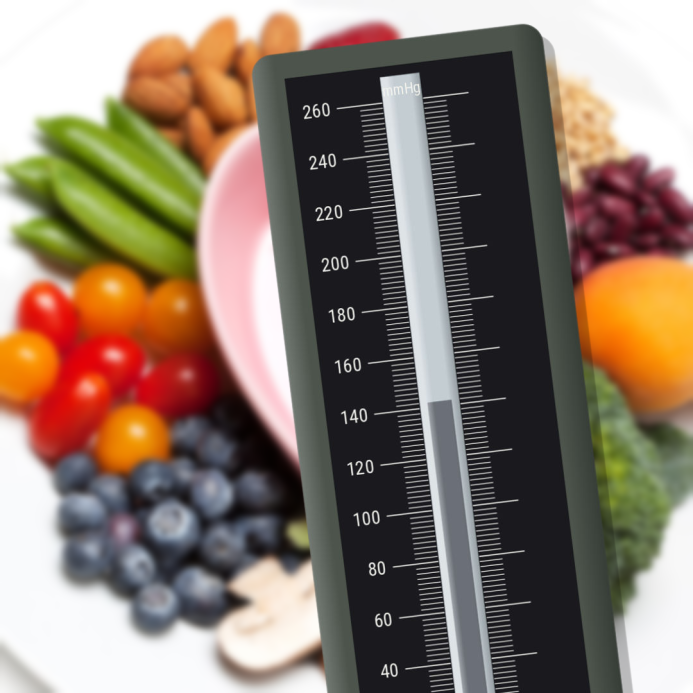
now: 142
